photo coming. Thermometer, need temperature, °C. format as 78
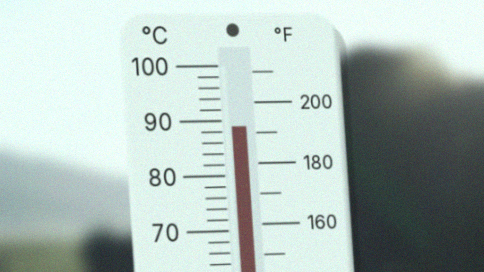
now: 89
